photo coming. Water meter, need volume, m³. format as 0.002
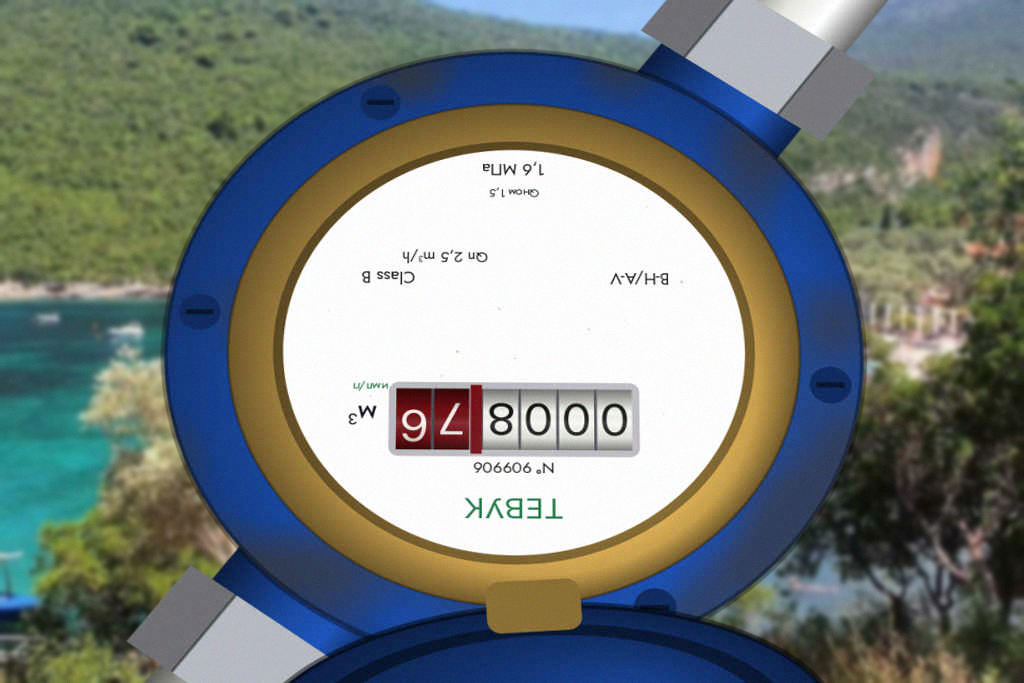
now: 8.76
